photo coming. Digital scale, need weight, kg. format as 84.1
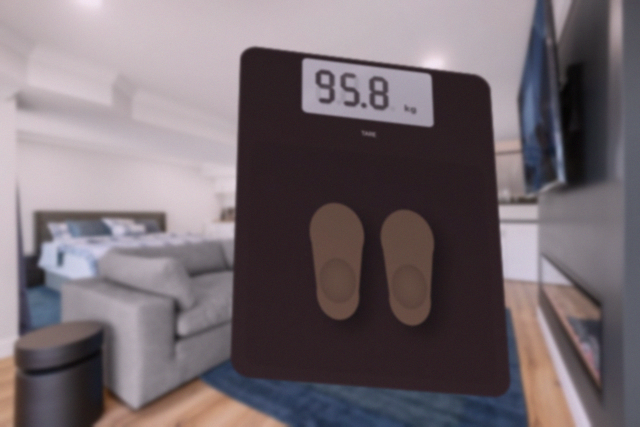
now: 95.8
